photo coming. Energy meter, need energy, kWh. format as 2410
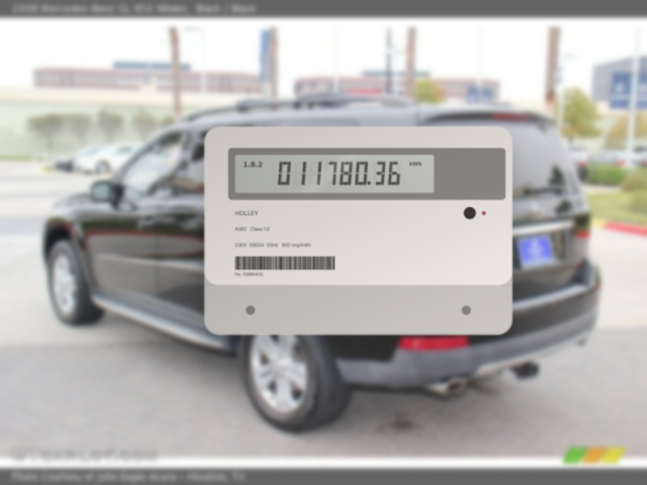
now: 11780.36
